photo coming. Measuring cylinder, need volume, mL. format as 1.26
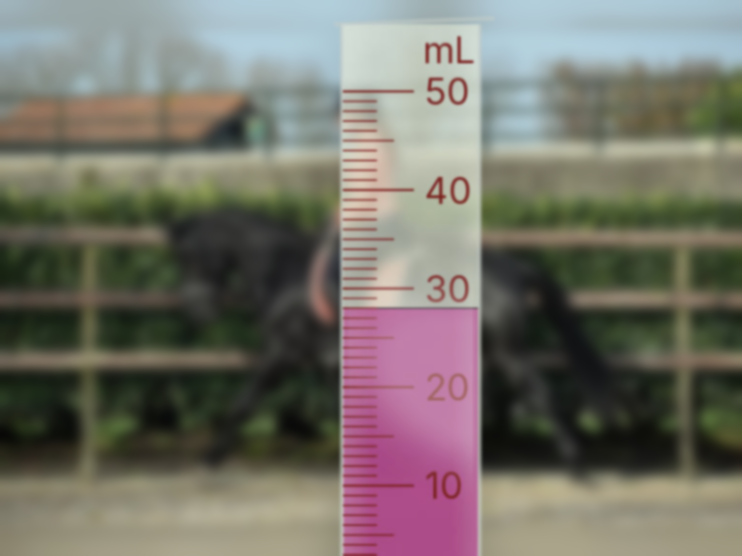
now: 28
